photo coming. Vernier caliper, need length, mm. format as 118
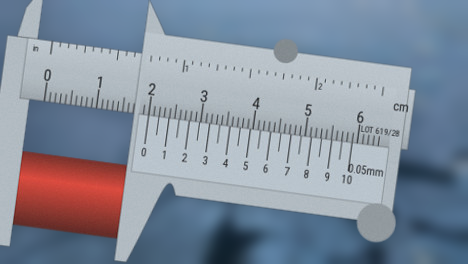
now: 20.0
